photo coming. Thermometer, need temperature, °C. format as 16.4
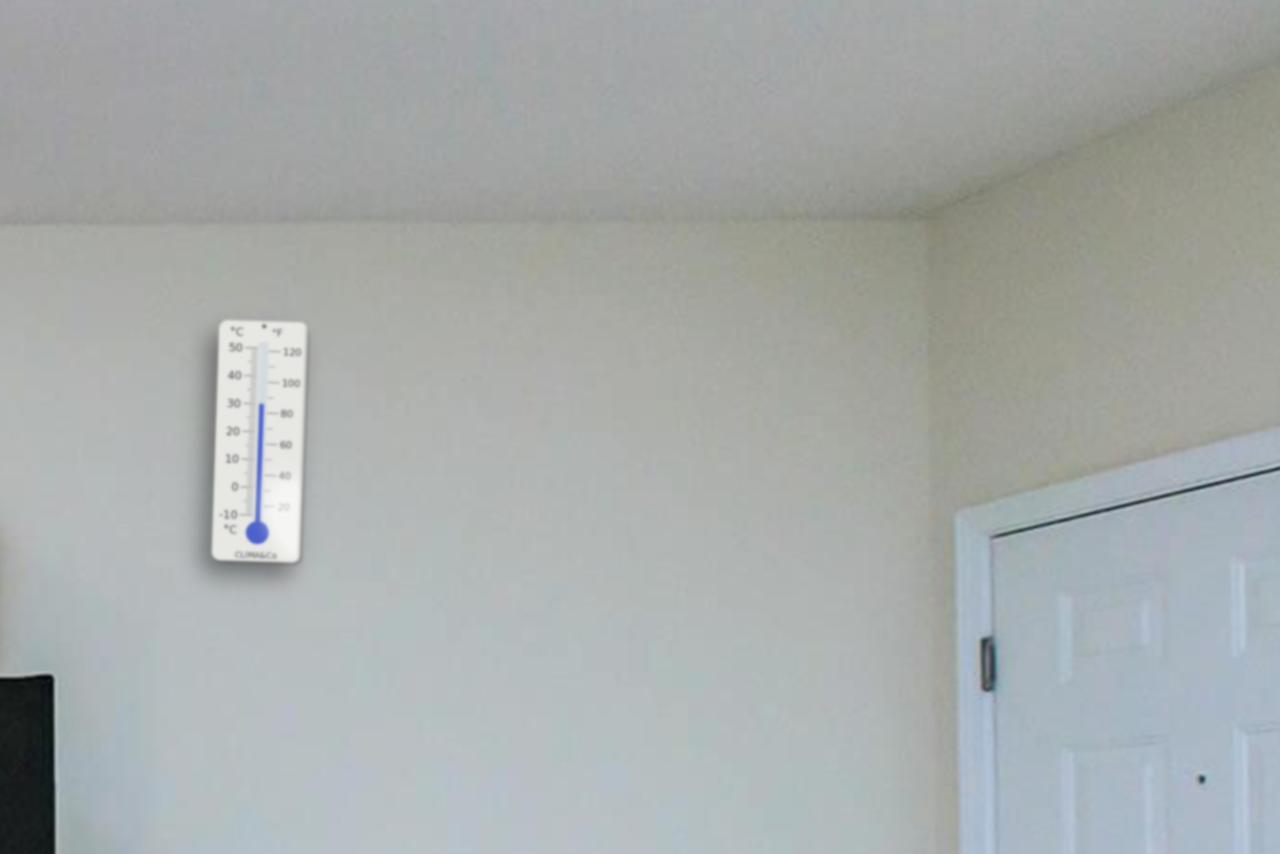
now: 30
